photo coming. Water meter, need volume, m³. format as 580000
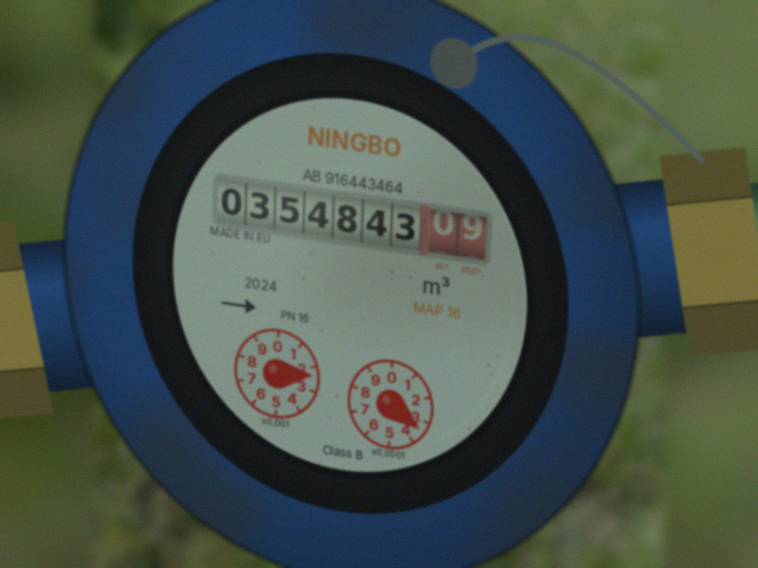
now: 354843.0923
